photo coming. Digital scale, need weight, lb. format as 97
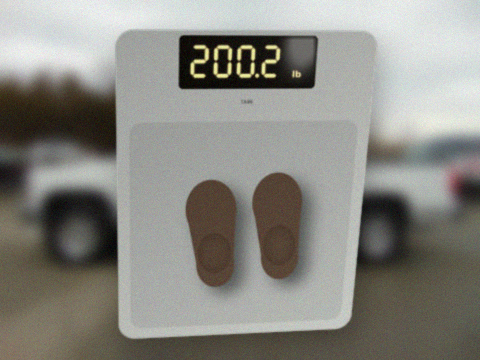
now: 200.2
